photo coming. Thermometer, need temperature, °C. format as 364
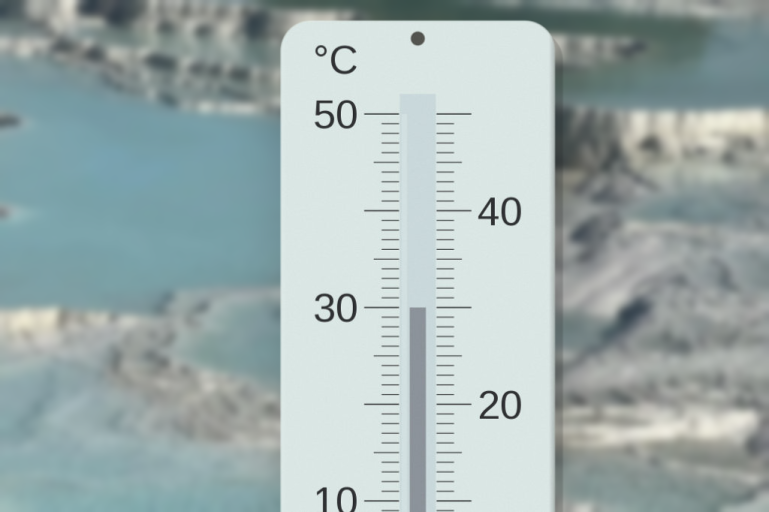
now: 30
